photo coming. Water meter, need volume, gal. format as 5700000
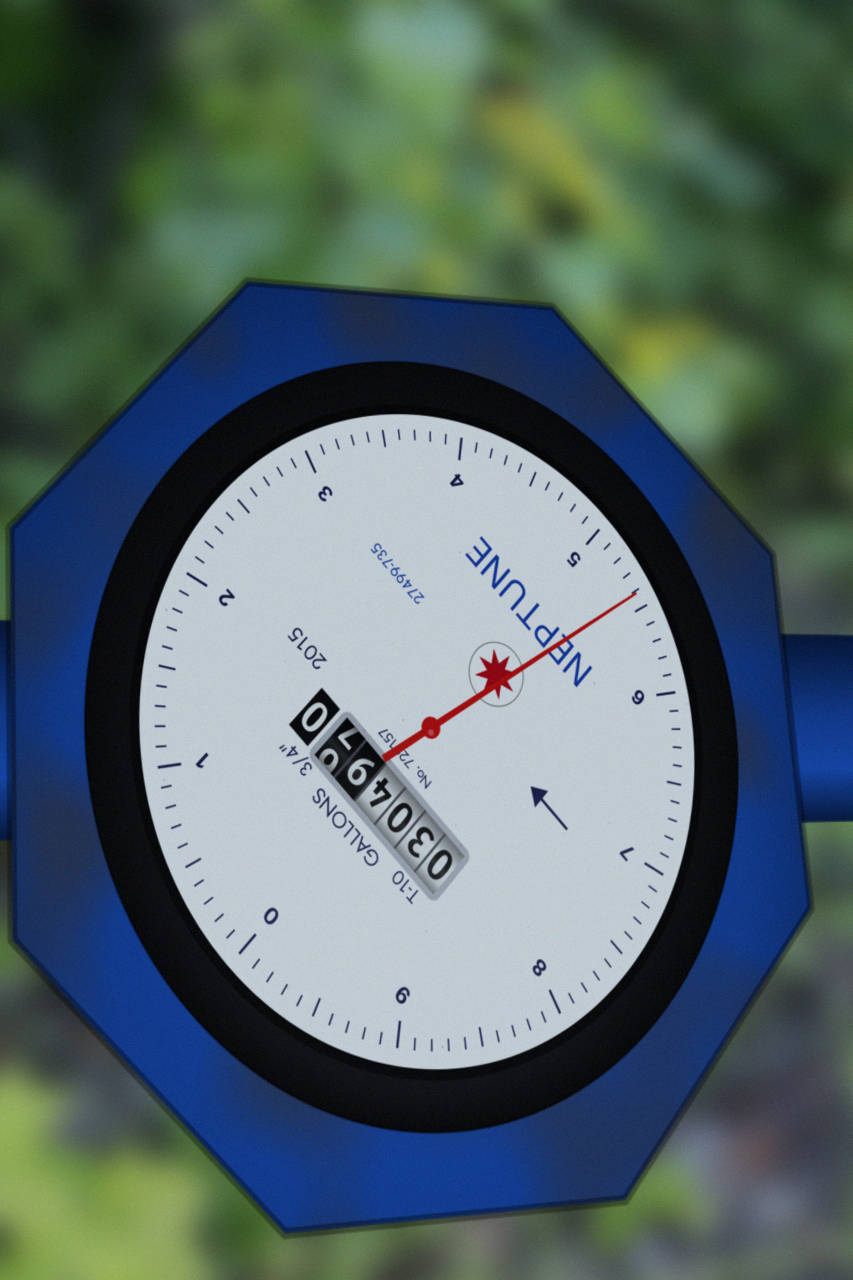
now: 304965.4
